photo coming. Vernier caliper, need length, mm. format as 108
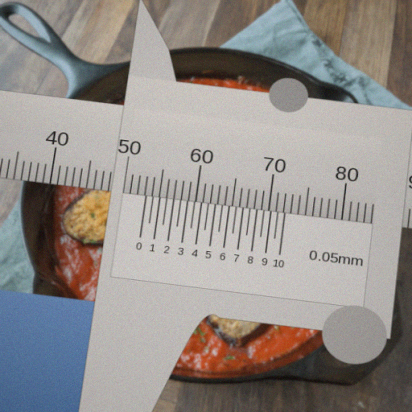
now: 53.2
